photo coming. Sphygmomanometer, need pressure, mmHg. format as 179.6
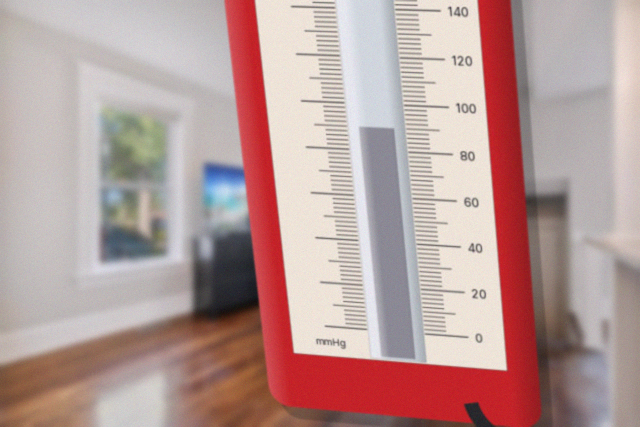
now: 90
